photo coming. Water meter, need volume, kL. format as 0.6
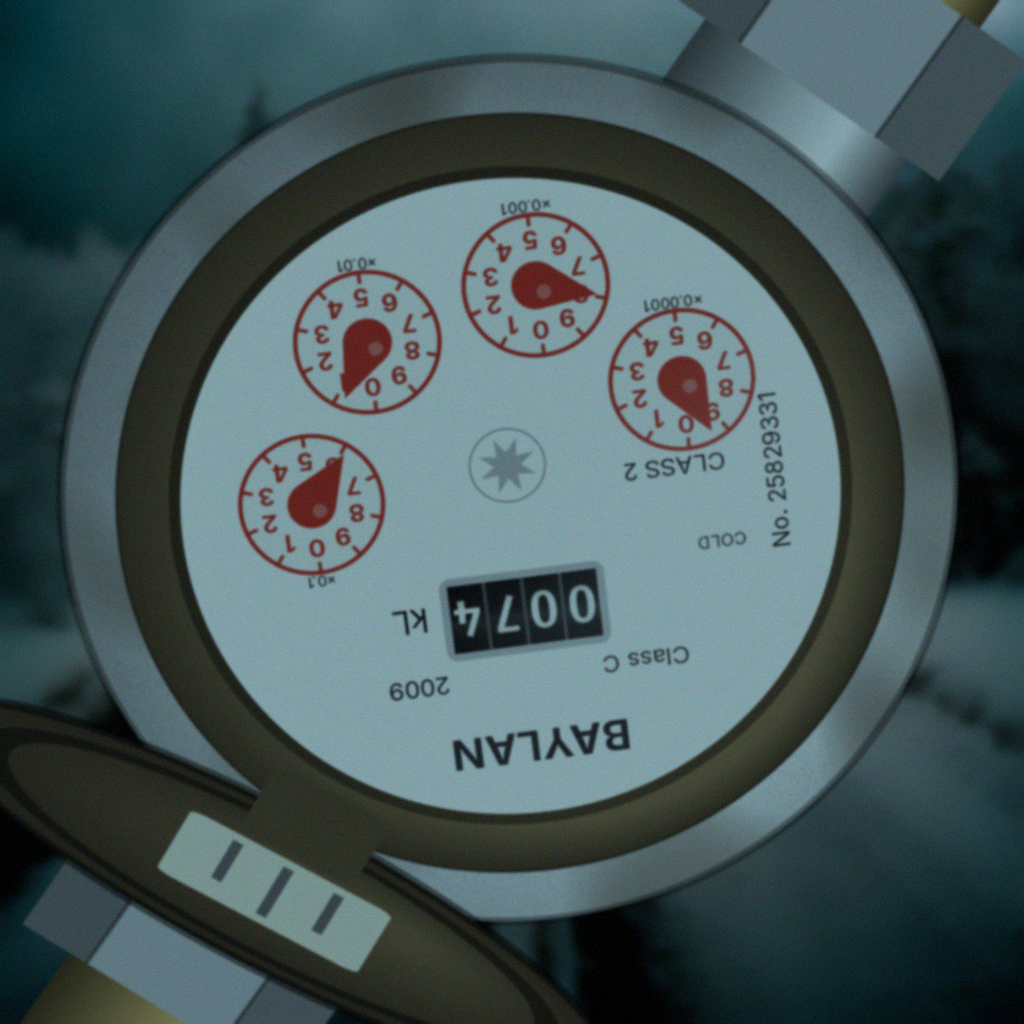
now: 74.6079
